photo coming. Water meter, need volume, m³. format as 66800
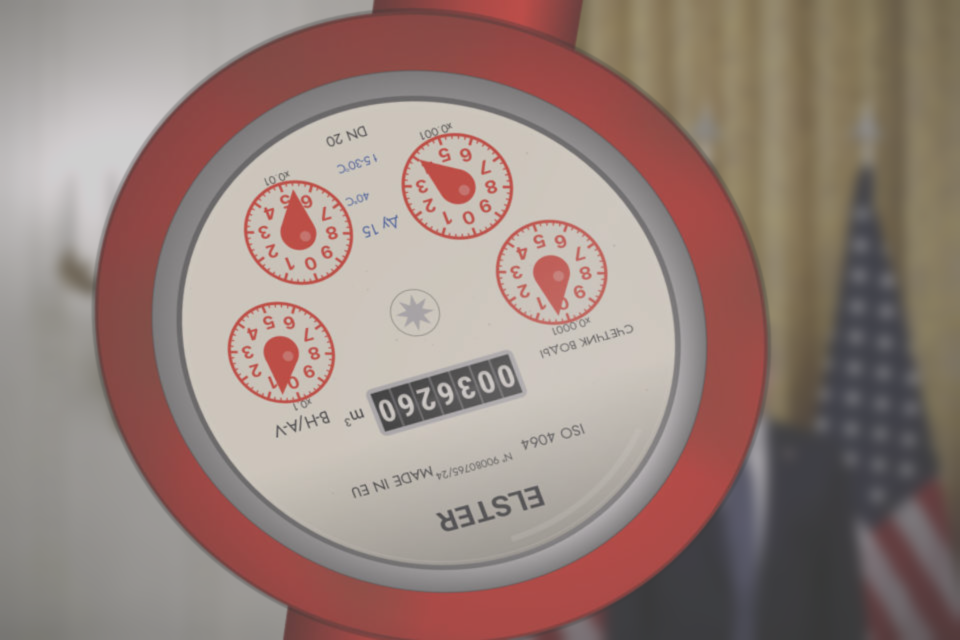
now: 36260.0540
